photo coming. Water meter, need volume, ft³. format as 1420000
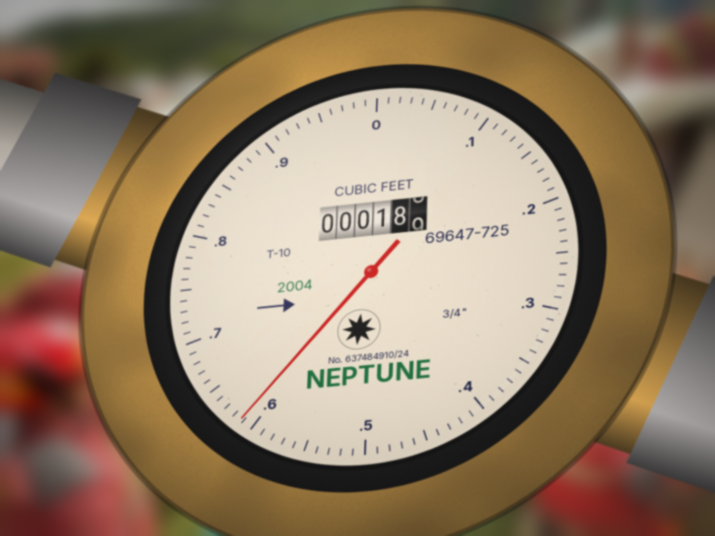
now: 188.61
